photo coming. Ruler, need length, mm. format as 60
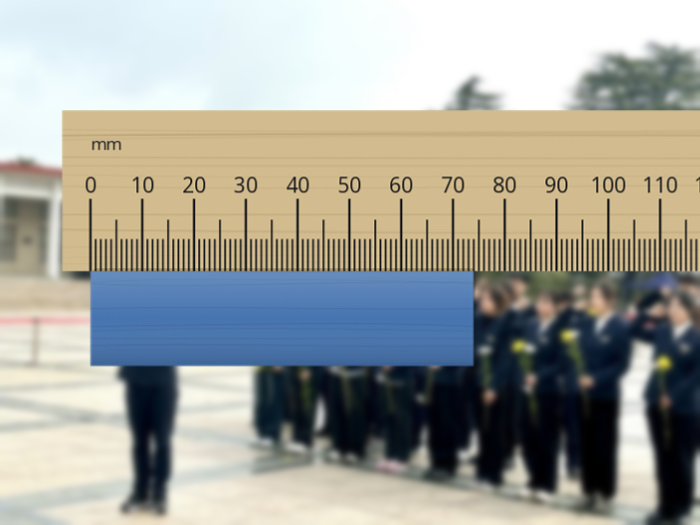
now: 74
